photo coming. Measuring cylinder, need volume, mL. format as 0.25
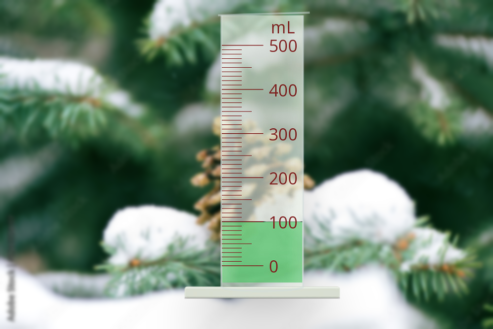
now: 100
